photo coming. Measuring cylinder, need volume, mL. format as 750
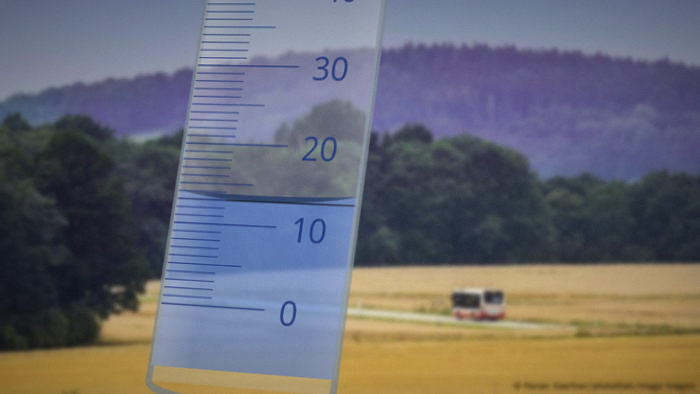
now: 13
